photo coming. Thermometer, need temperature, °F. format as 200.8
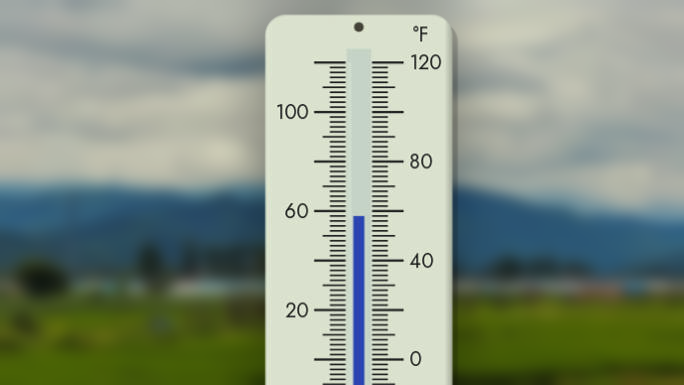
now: 58
